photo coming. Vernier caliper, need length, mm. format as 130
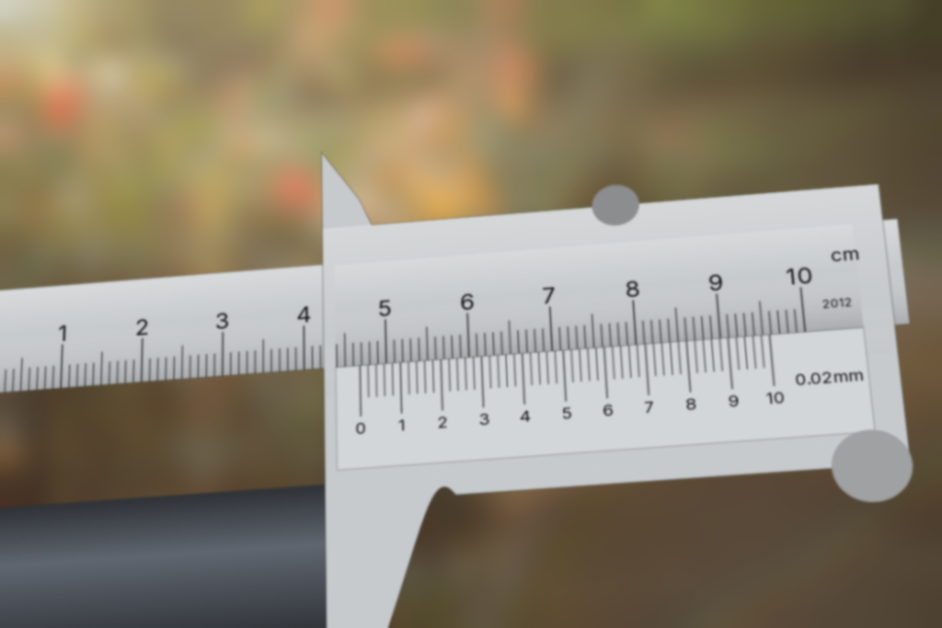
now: 46.8
